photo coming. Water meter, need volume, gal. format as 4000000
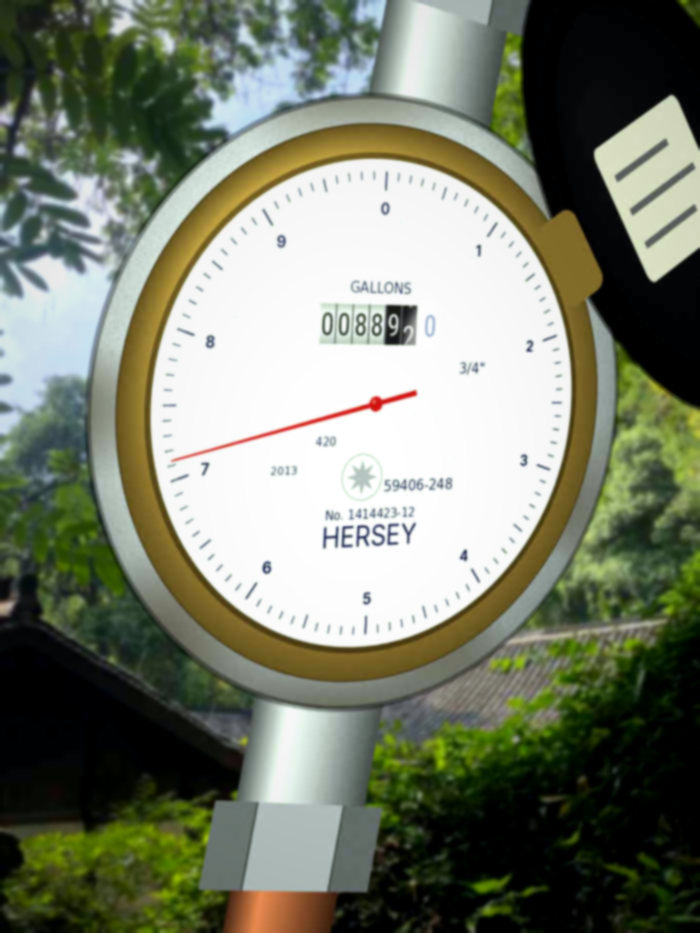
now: 88917.1
